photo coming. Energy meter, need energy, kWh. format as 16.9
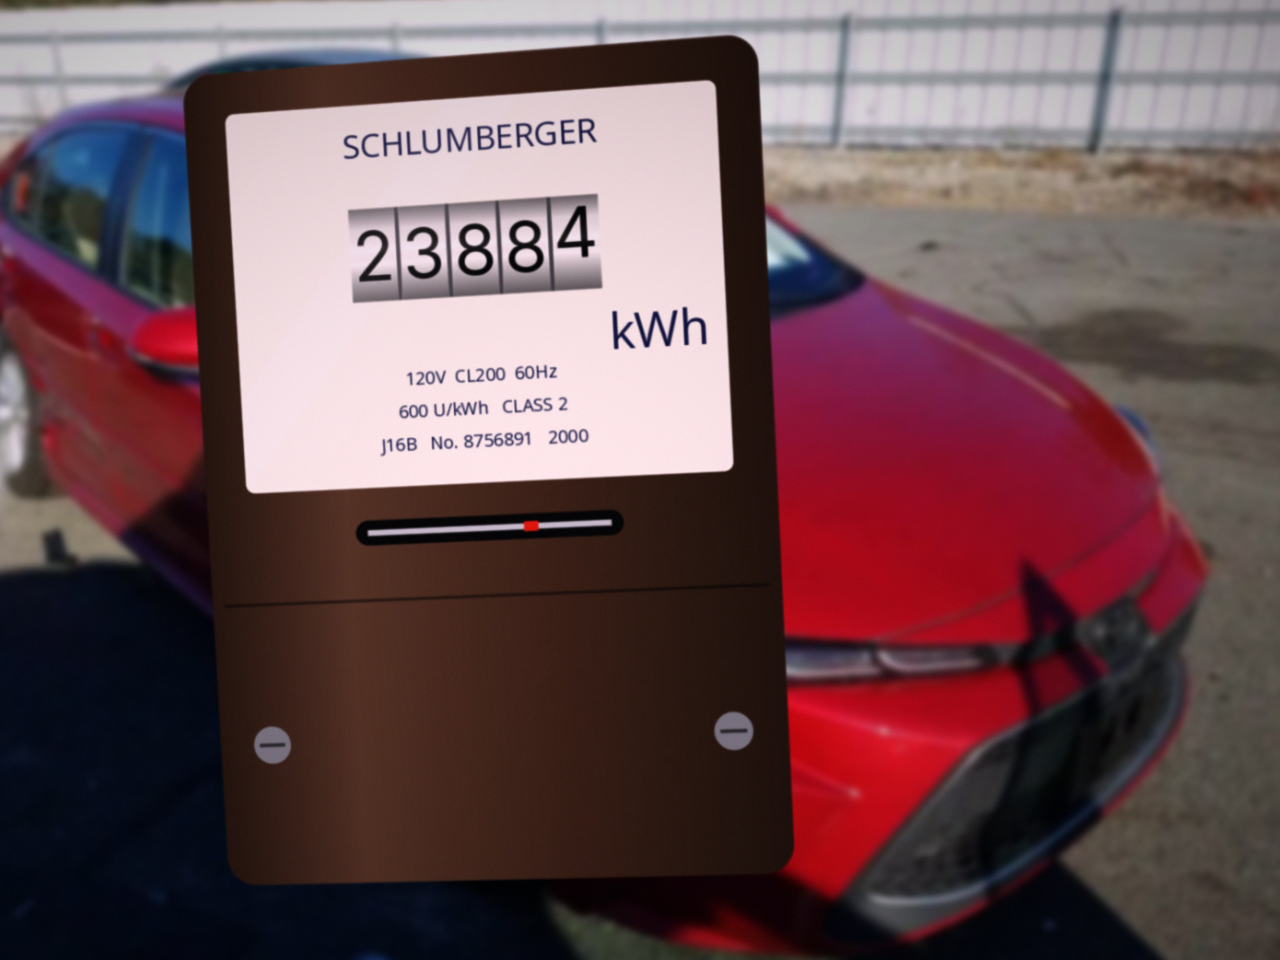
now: 23884
